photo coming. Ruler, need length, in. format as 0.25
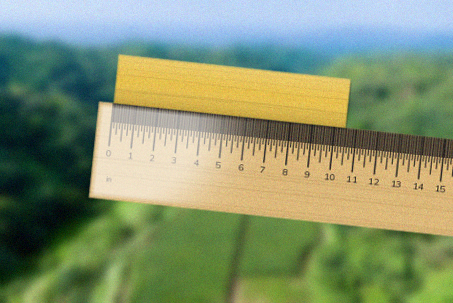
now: 10.5
